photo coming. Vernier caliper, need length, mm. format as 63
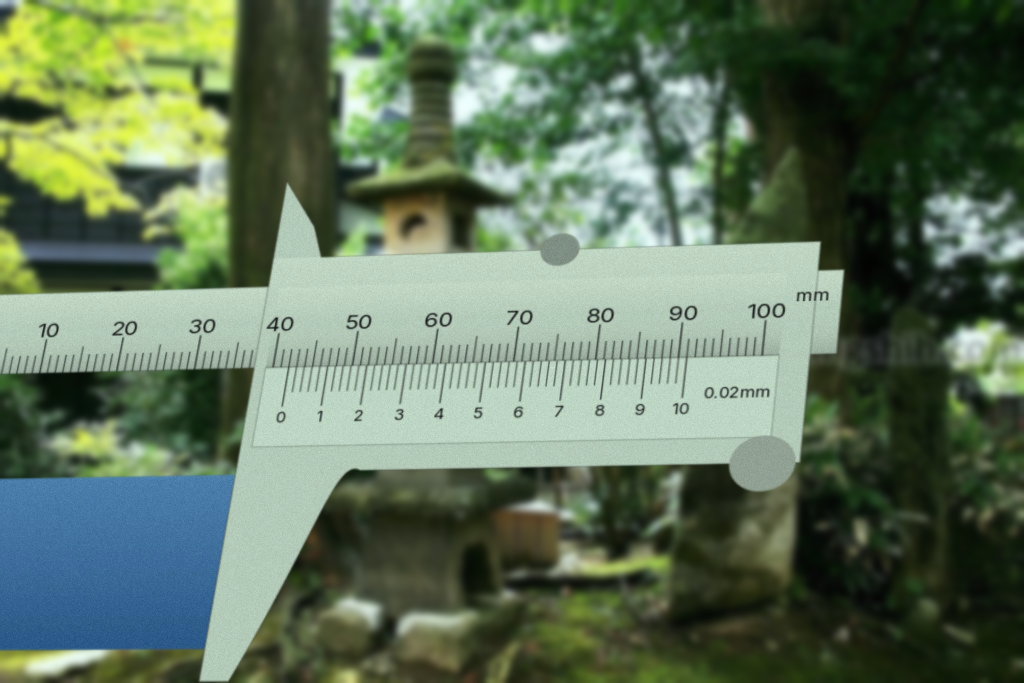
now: 42.0
